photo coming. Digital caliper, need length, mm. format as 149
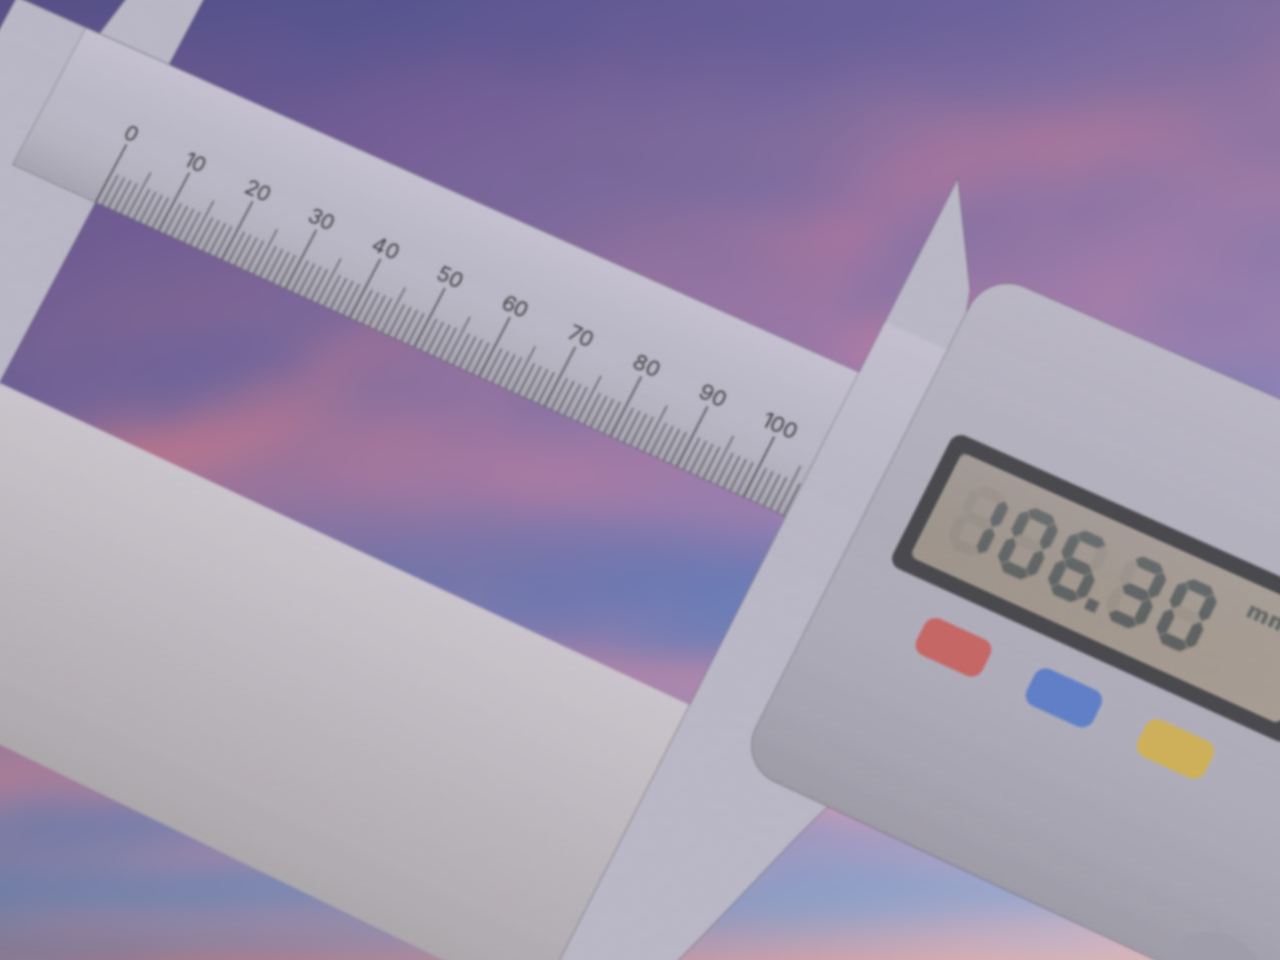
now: 106.30
